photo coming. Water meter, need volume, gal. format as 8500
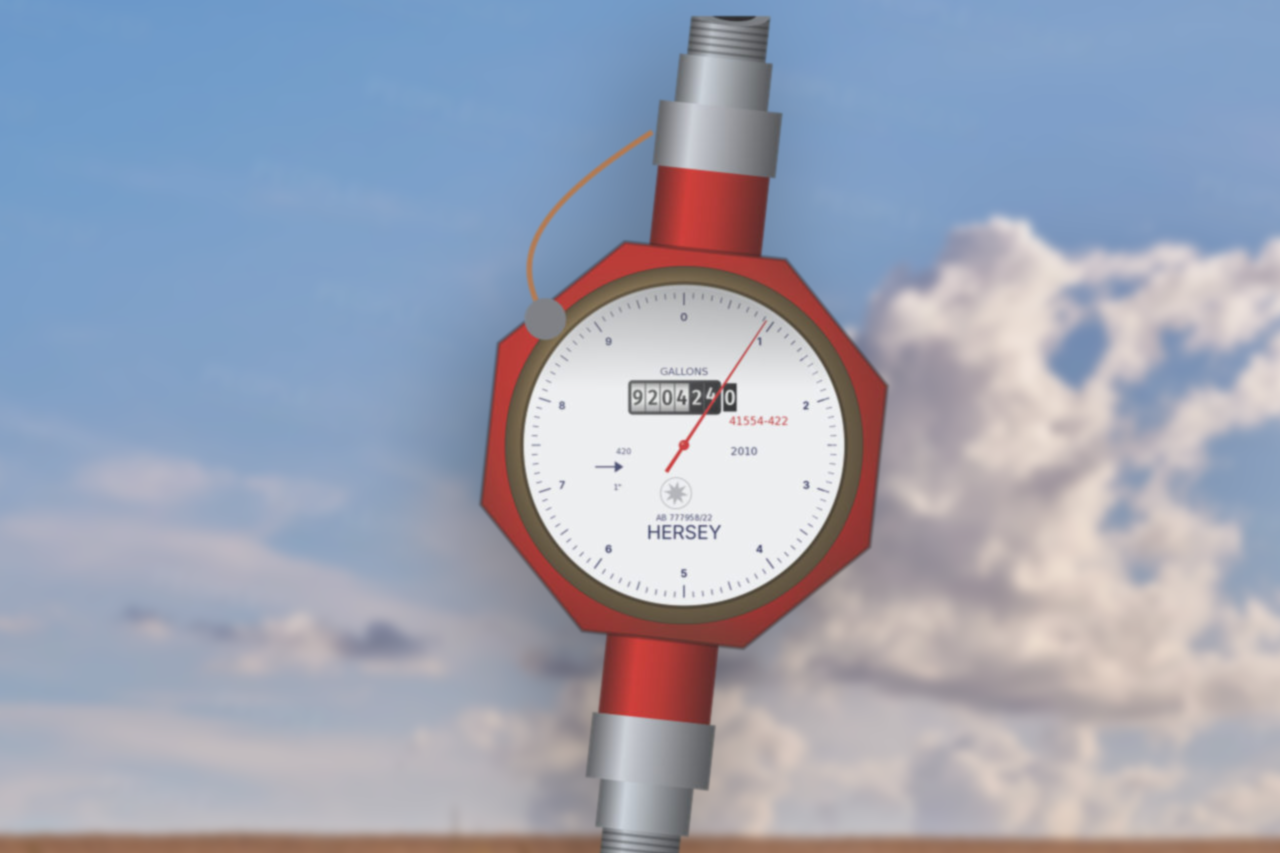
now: 9204240.9
